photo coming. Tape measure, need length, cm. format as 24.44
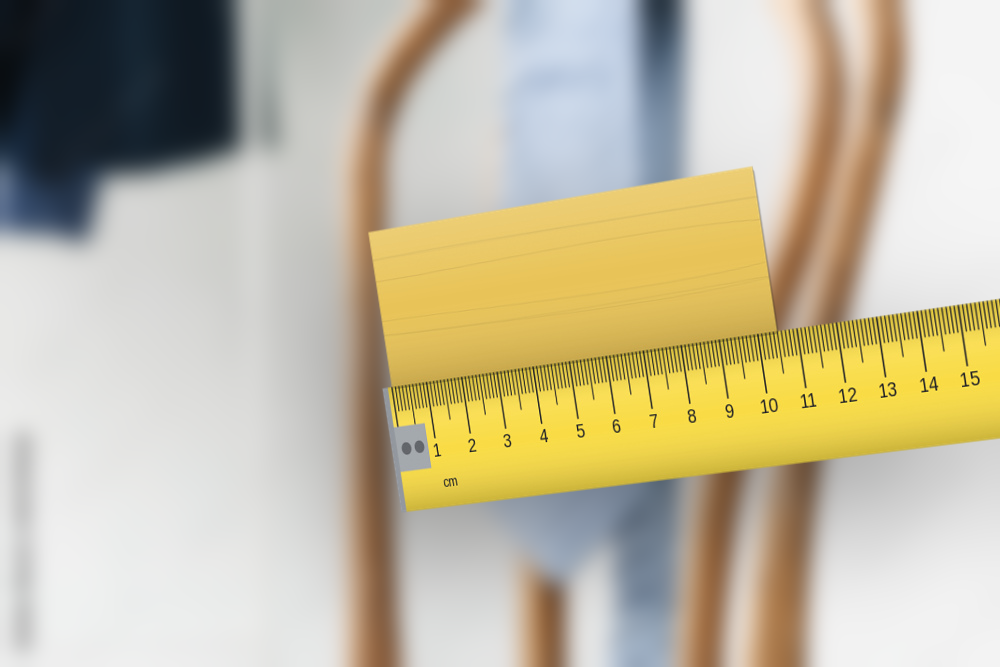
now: 10.5
